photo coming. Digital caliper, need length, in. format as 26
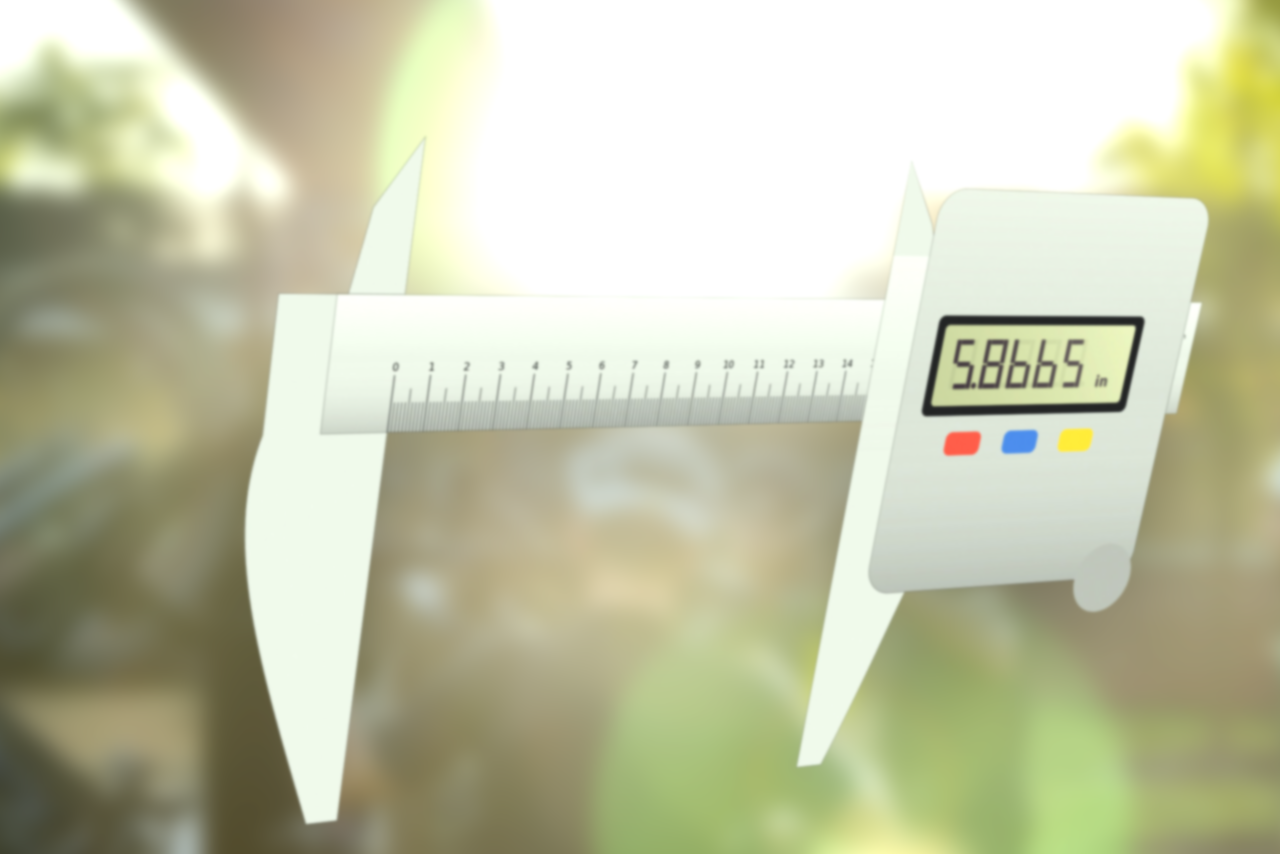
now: 5.8665
